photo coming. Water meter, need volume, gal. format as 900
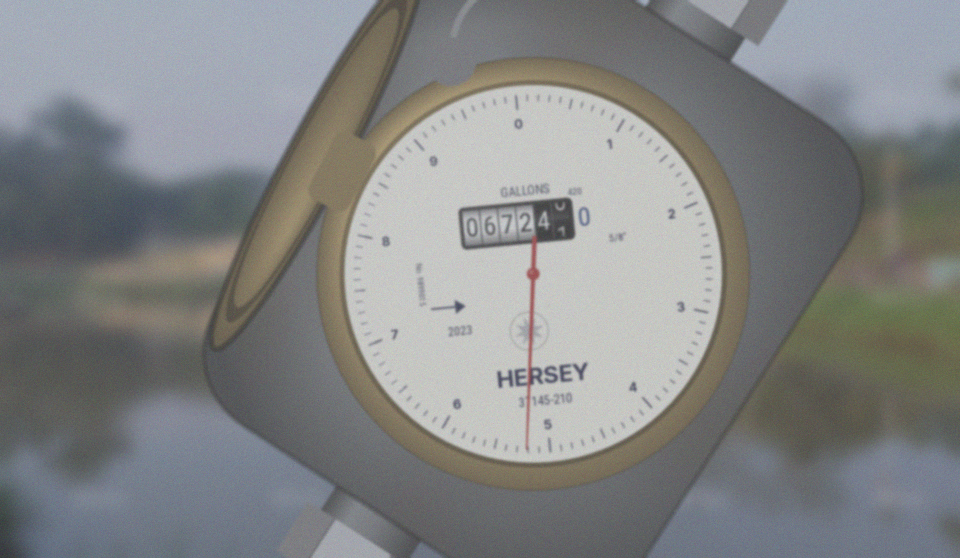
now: 672405.2
